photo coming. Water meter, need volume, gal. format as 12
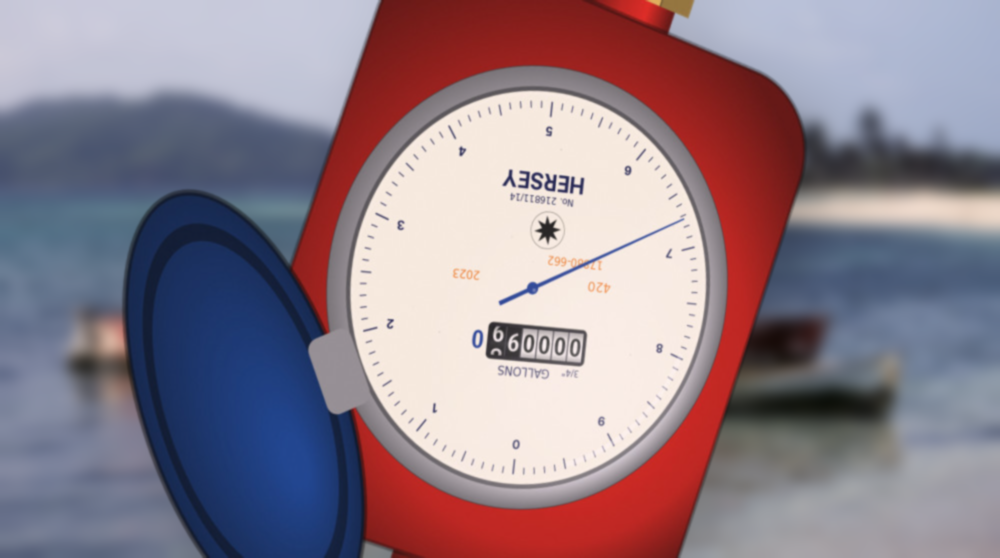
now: 986.7
